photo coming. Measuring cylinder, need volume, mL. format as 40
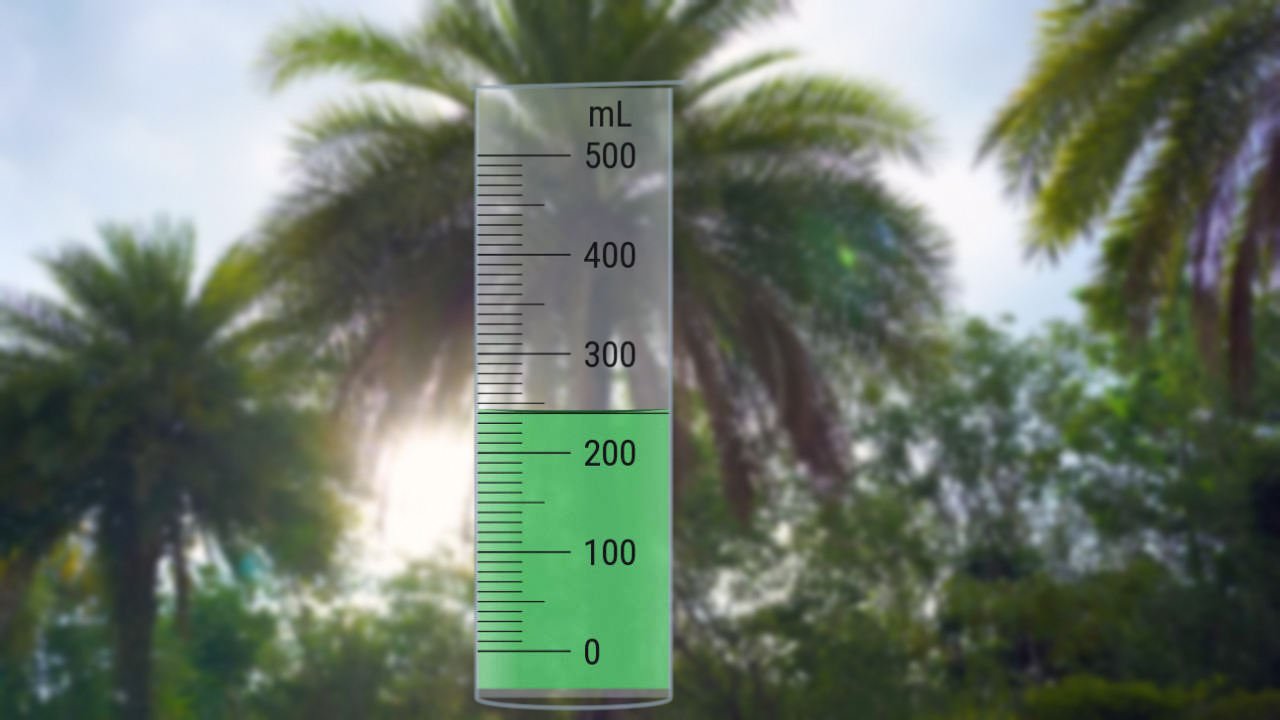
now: 240
